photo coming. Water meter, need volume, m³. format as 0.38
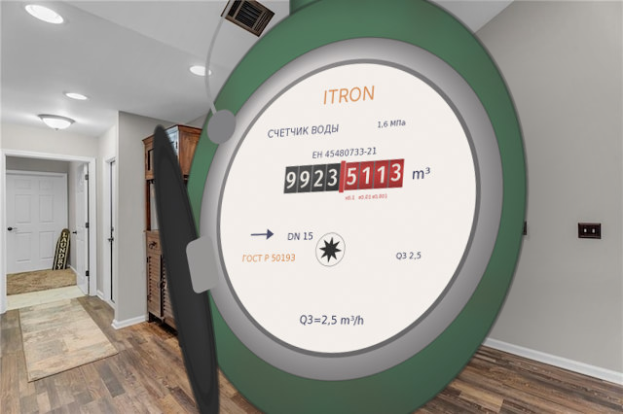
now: 9923.5113
